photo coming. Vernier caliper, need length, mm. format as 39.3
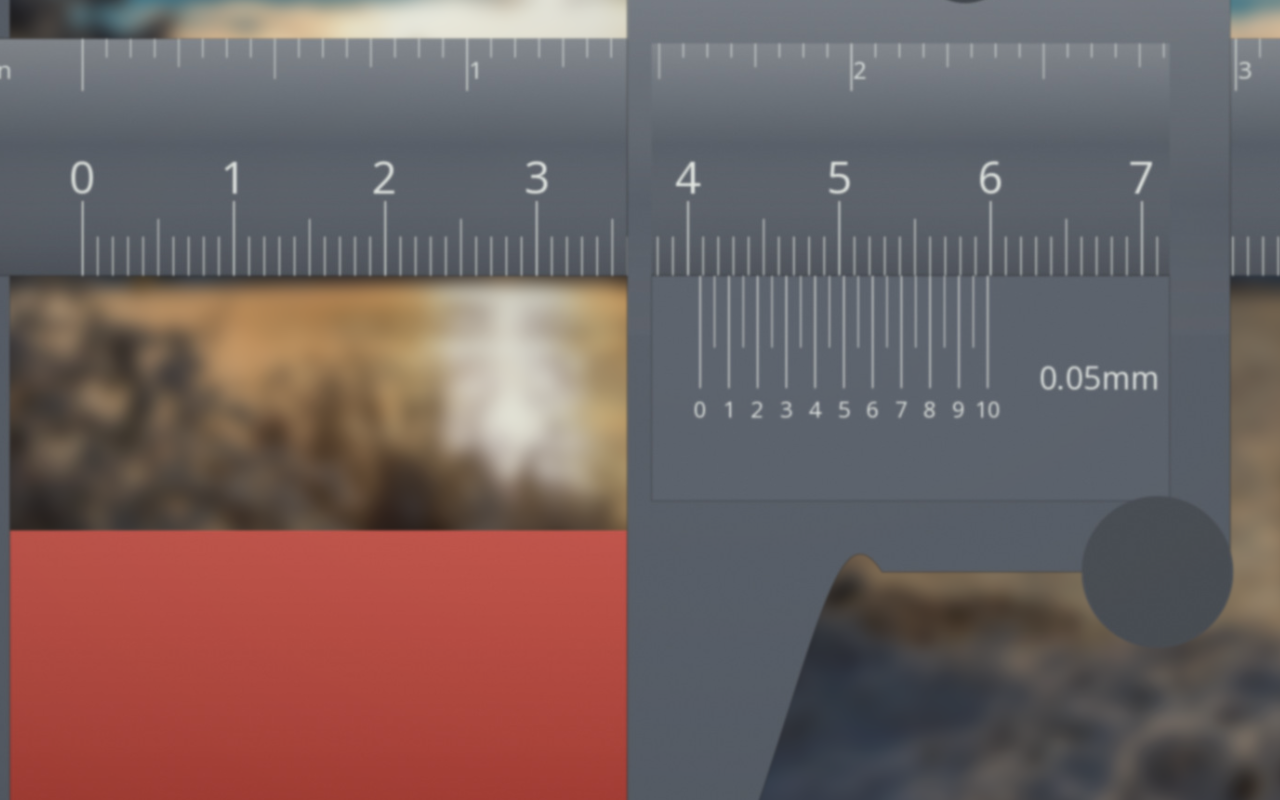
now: 40.8
